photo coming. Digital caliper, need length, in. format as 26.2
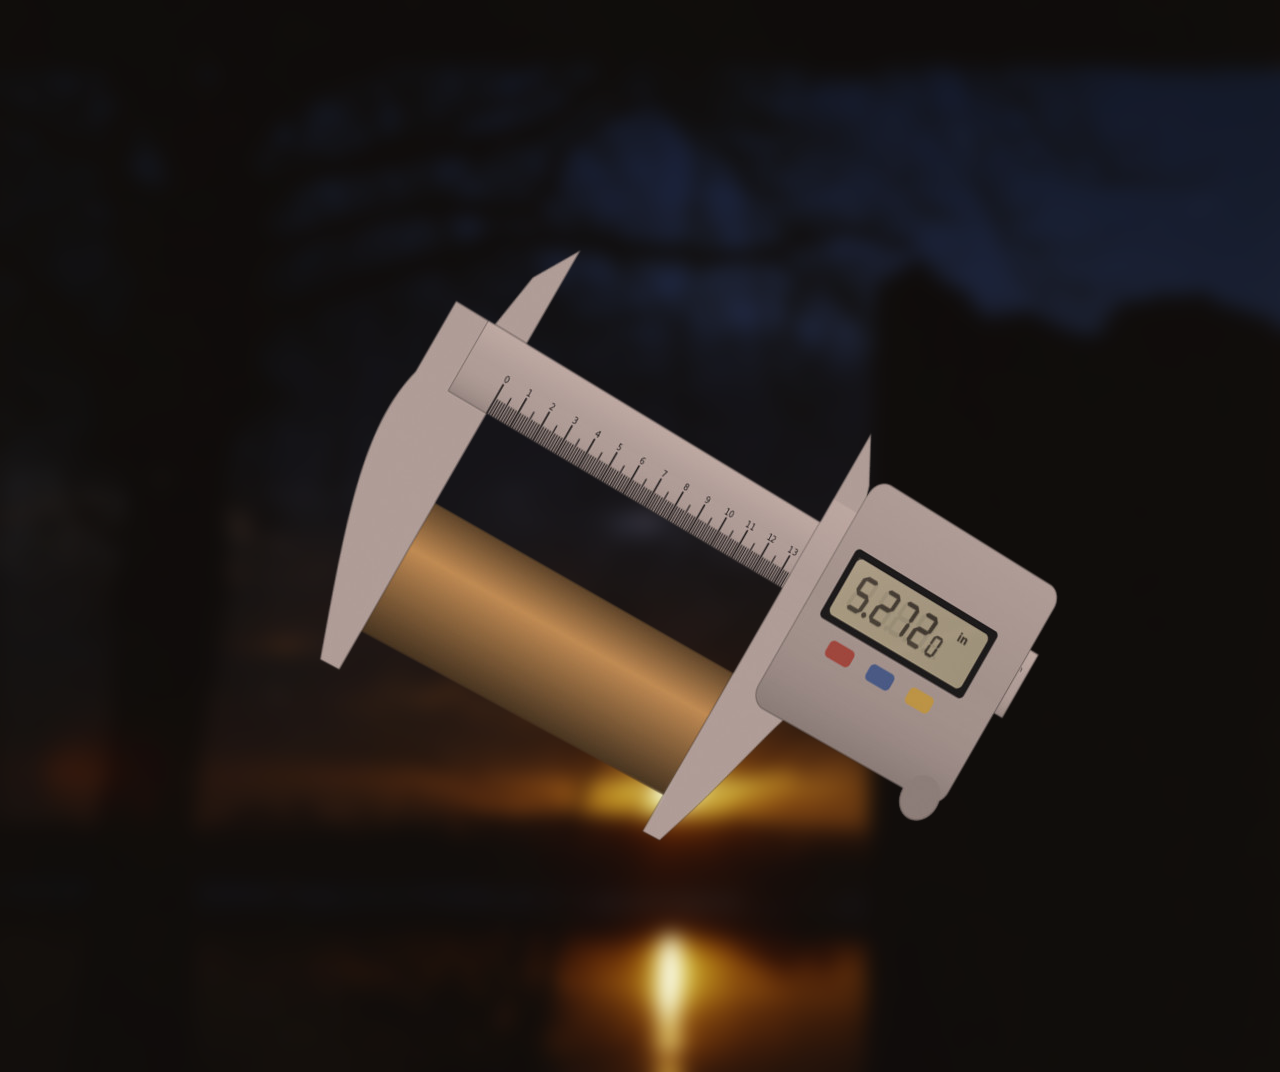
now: 5.2720
